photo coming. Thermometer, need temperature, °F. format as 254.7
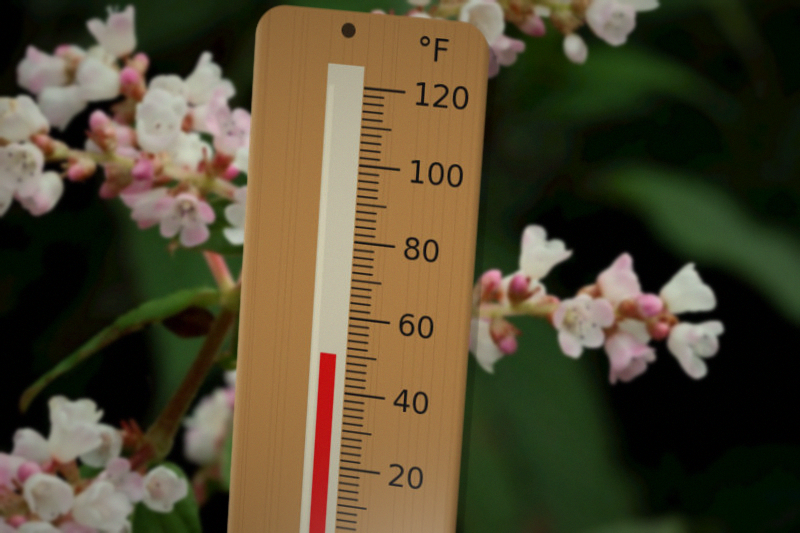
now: 50
